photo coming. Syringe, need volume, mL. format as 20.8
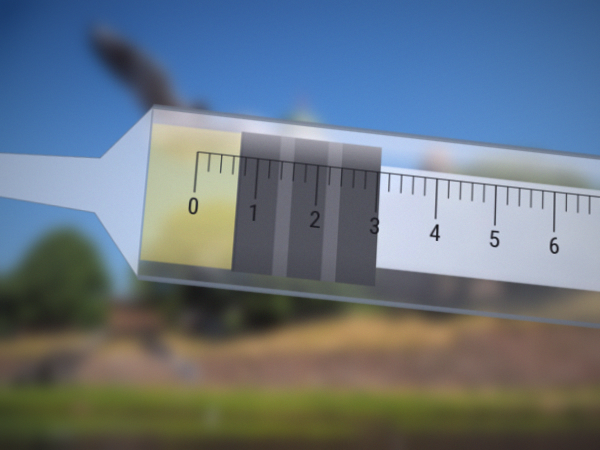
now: 0.7
